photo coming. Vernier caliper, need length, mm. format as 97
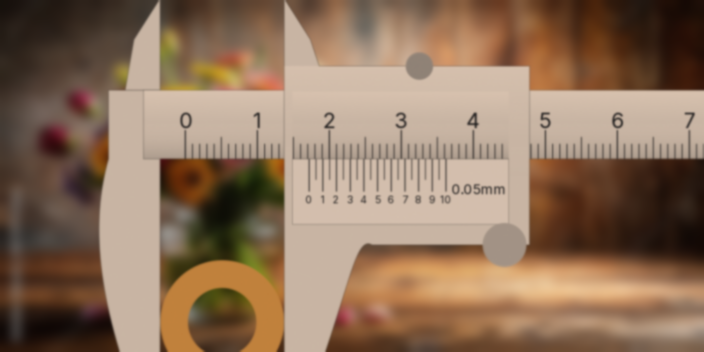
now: 17.2
